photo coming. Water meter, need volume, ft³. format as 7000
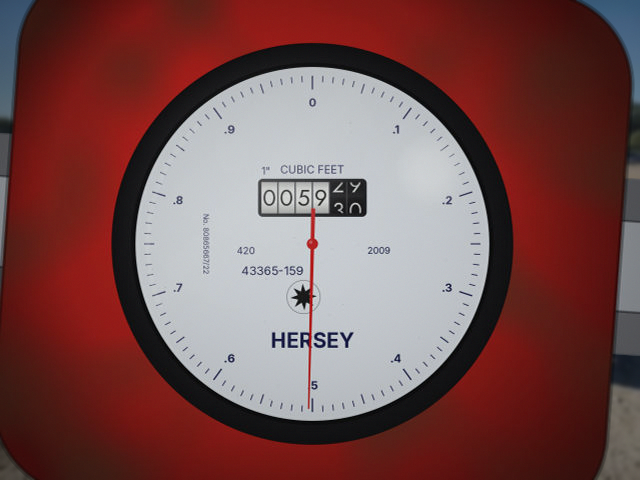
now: 5929.50
